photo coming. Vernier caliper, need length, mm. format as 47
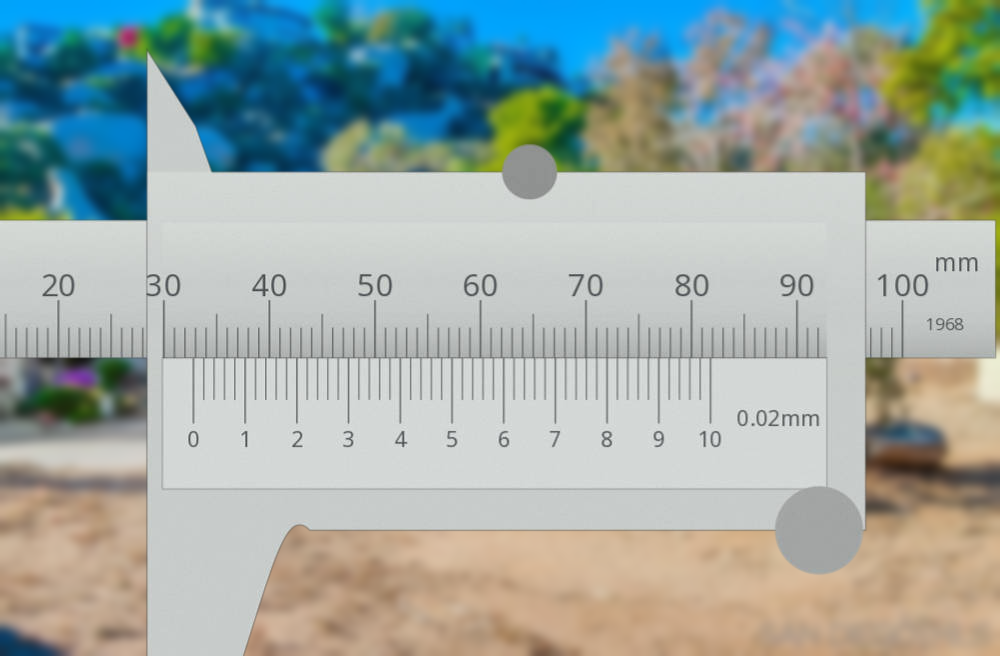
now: 32.8
